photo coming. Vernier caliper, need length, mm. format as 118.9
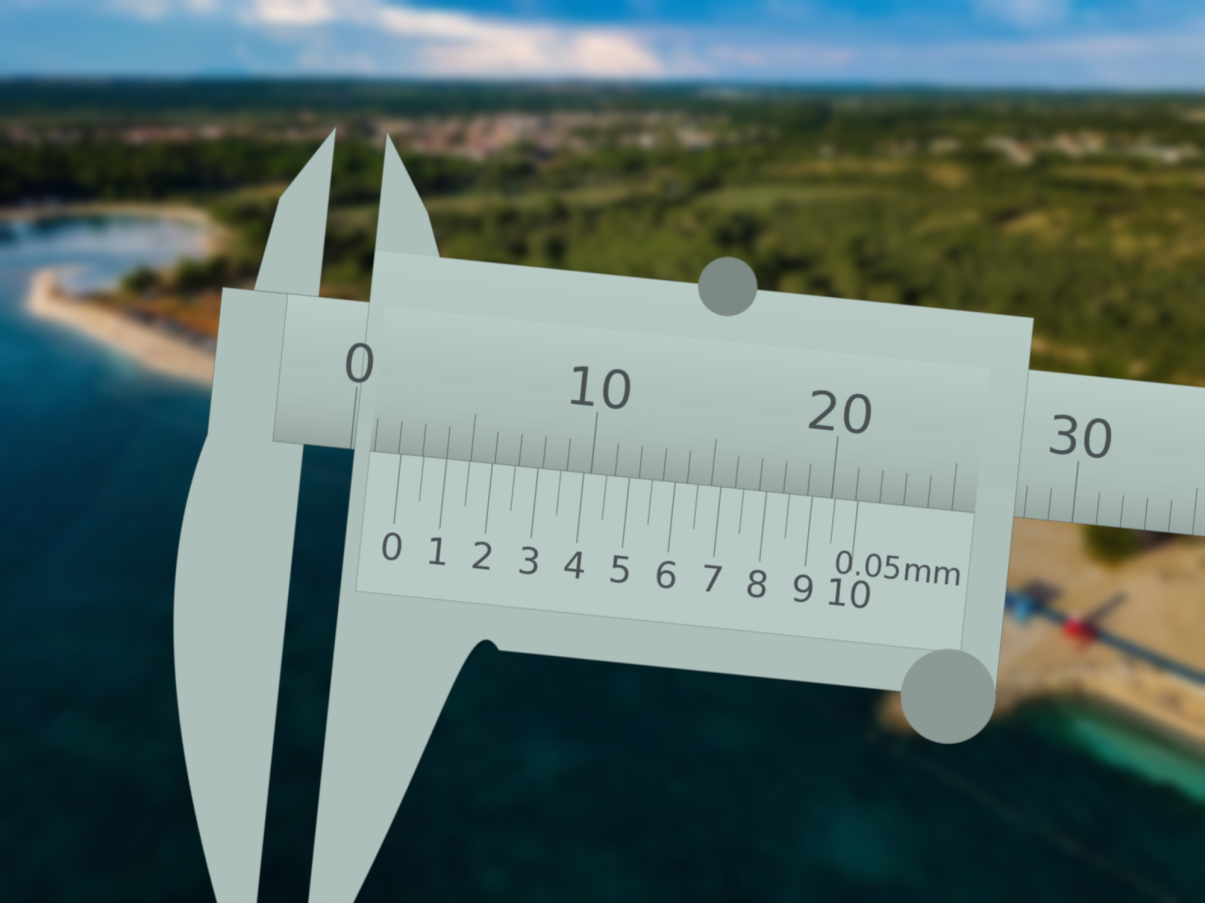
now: 2.10
